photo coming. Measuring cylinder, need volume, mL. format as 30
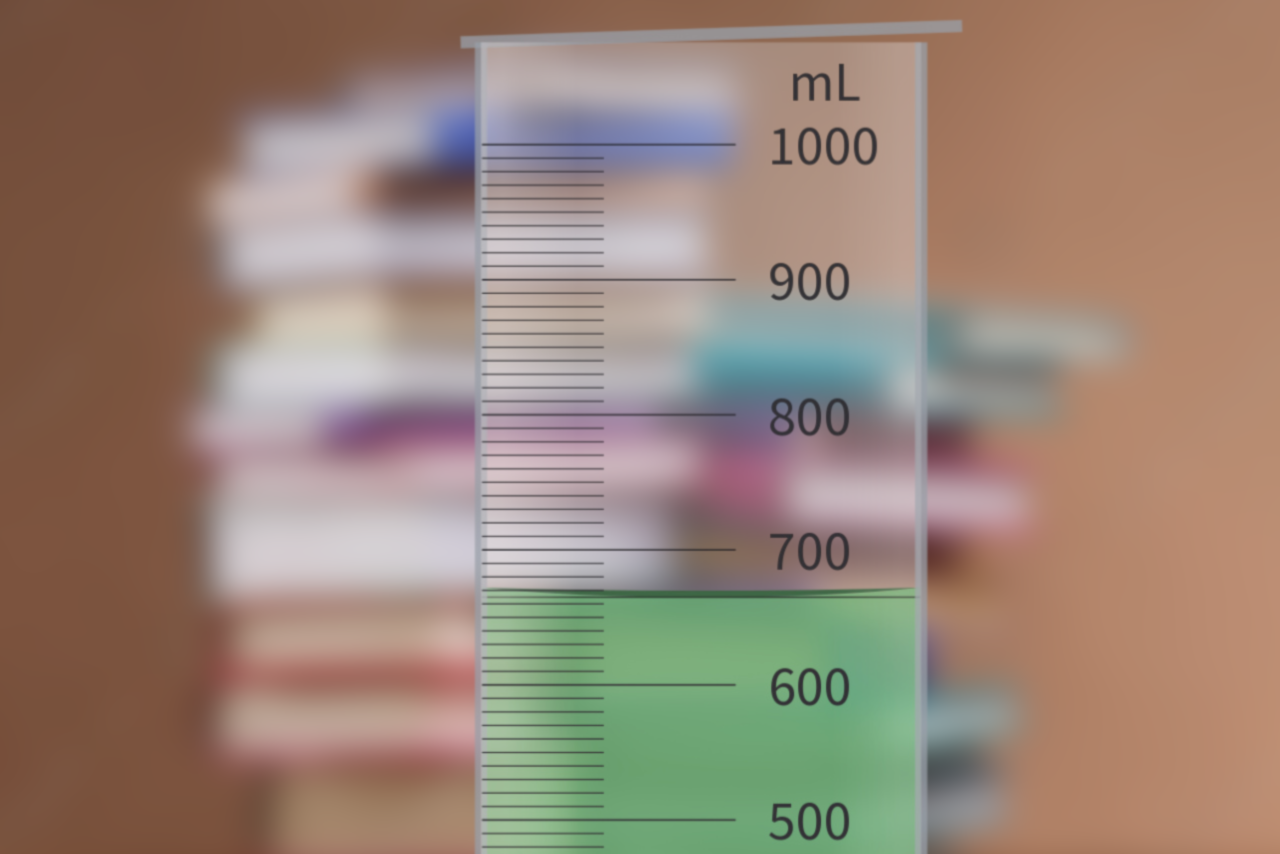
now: 665
